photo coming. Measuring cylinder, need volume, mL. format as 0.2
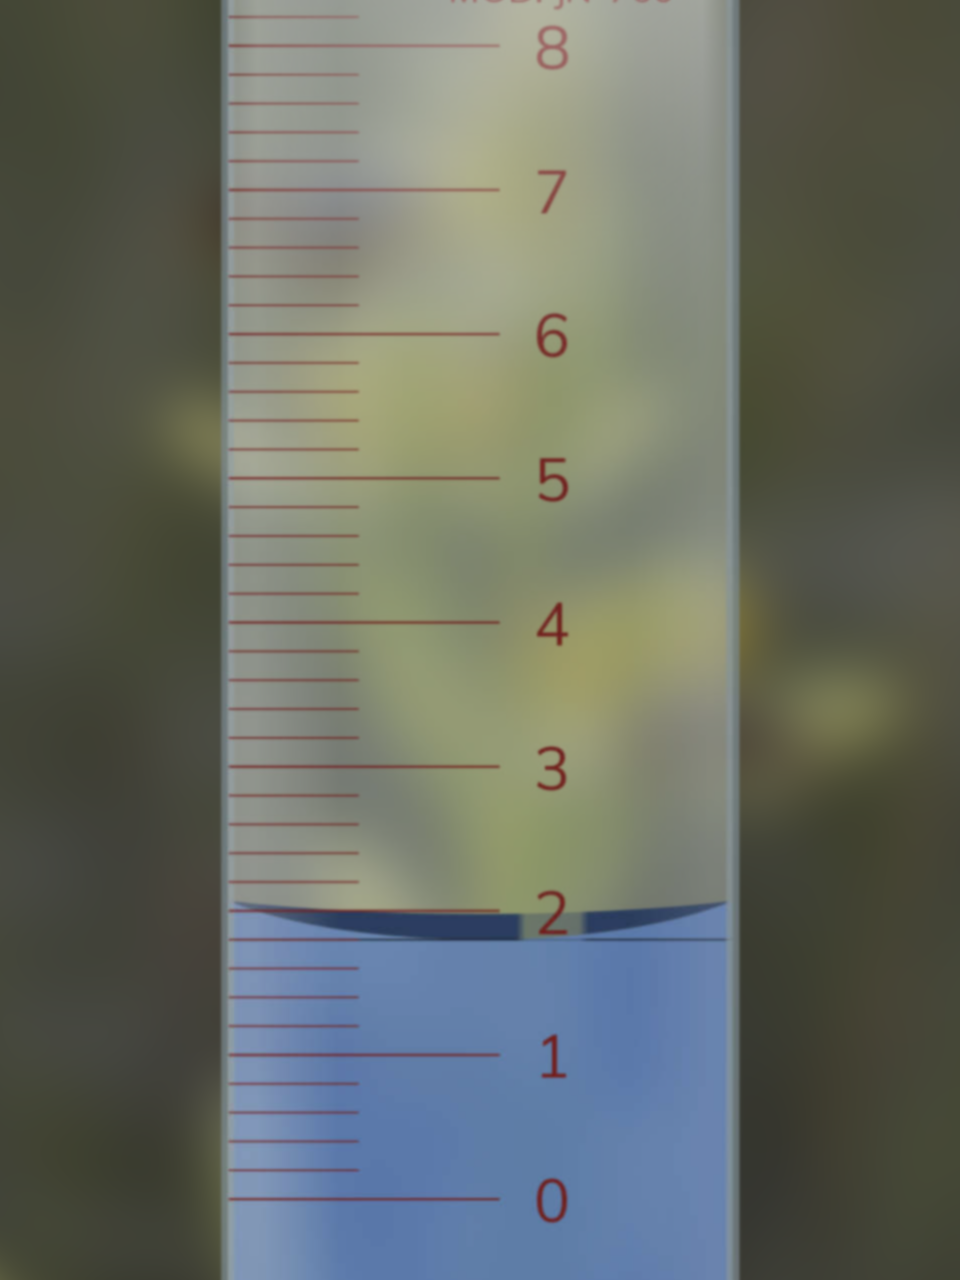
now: 1.8
